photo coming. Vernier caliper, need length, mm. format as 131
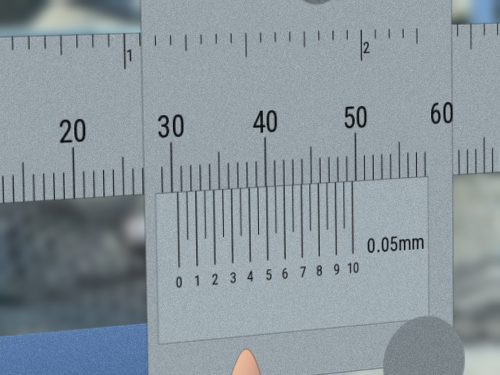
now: 30.6
